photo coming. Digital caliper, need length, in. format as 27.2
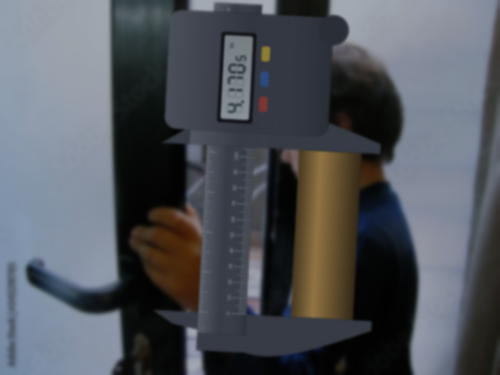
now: 4.1705
